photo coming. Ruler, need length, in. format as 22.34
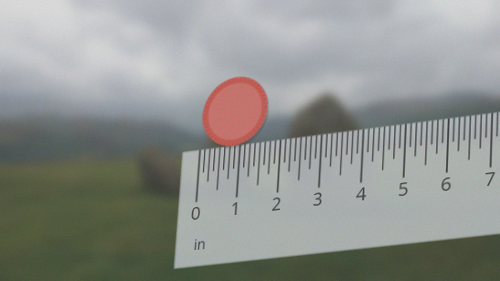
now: 1.625
